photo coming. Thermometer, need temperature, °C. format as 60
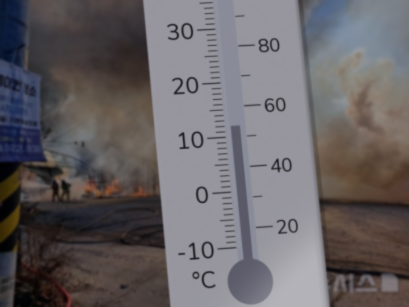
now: 12
